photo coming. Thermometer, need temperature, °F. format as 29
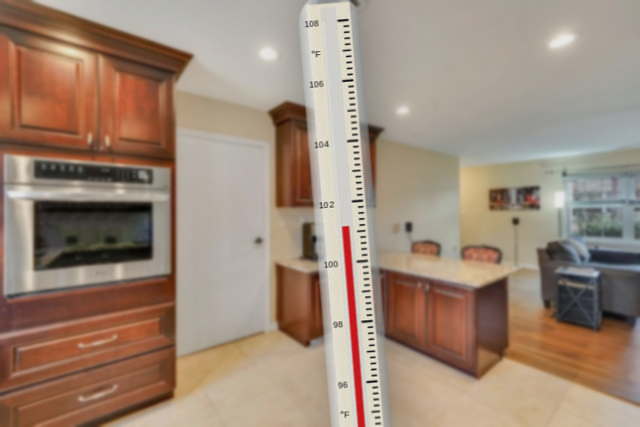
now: 101.2
